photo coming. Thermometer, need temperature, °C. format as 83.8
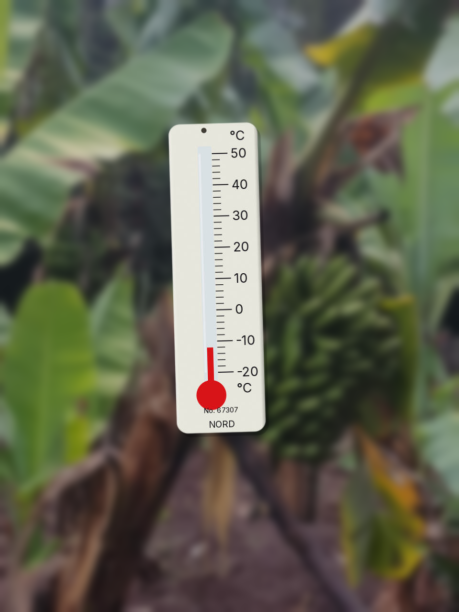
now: -12
